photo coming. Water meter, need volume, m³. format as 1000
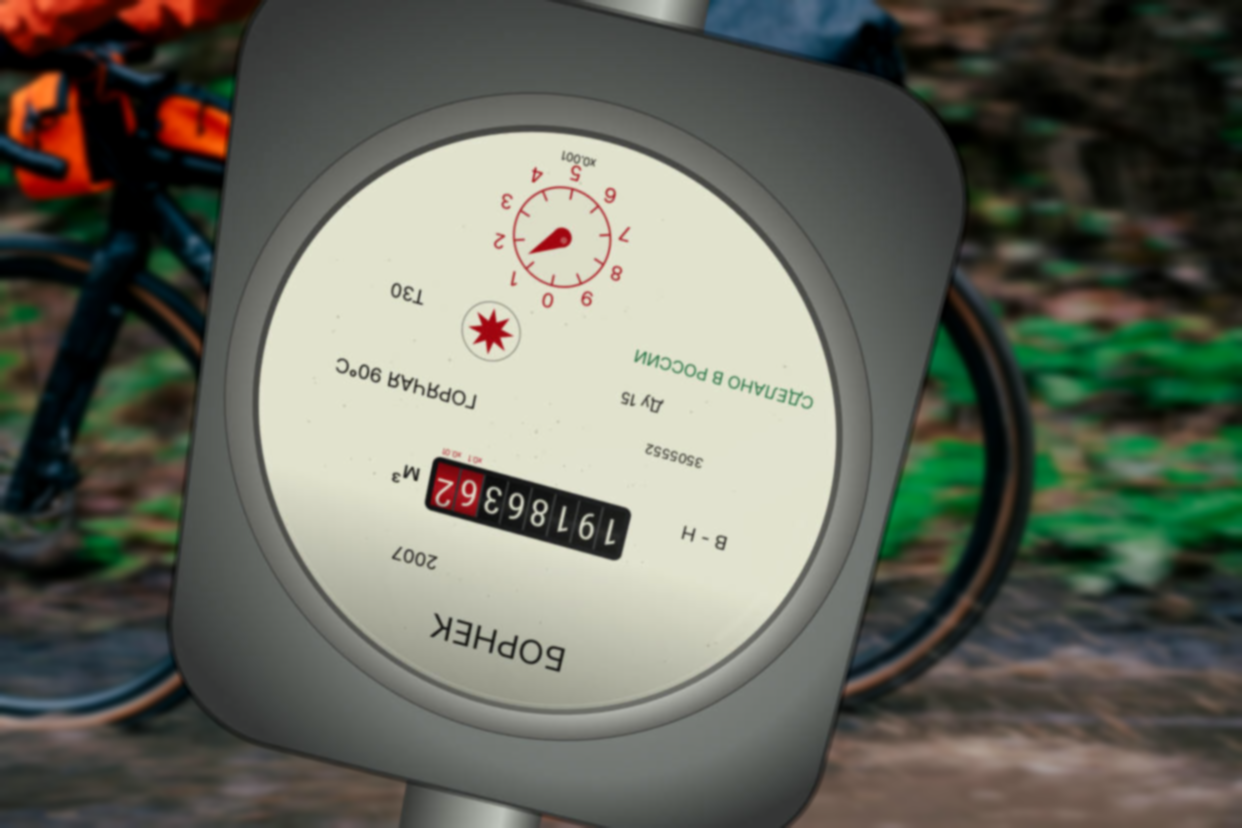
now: 191863.621
